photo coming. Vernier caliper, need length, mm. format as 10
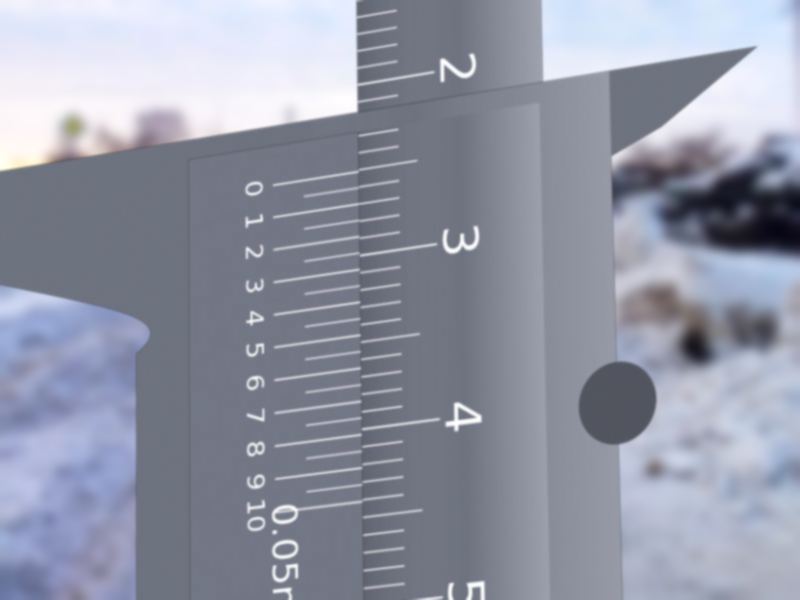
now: 25.1
